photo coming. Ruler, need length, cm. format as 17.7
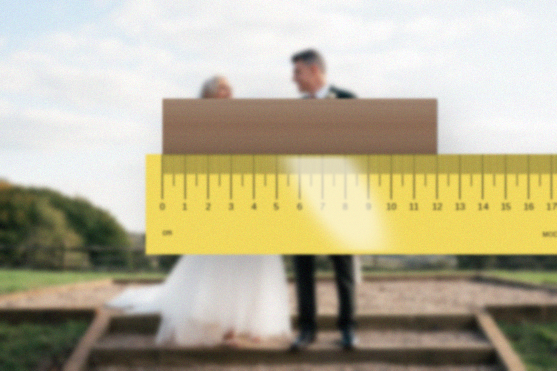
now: 12
